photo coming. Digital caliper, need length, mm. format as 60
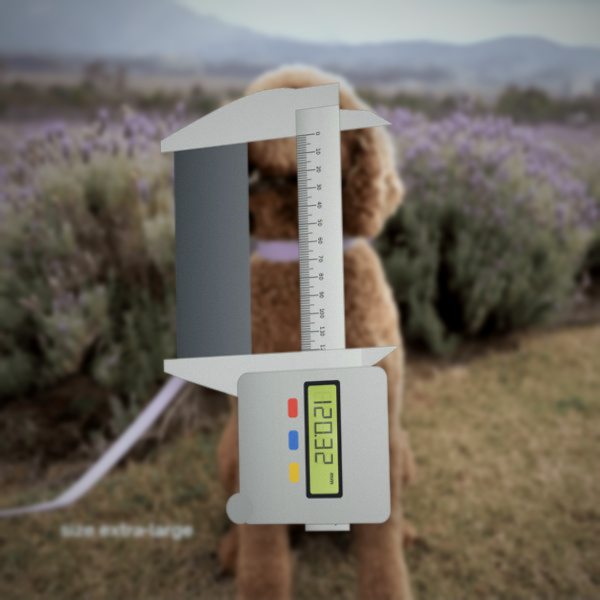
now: 120.32
